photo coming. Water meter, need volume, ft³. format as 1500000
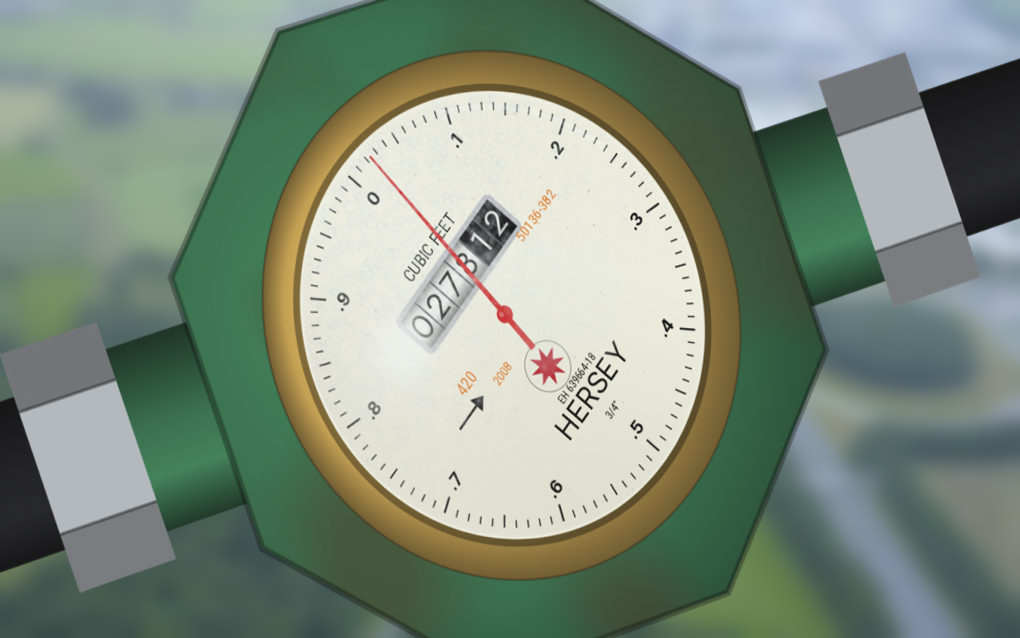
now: 27812.02
